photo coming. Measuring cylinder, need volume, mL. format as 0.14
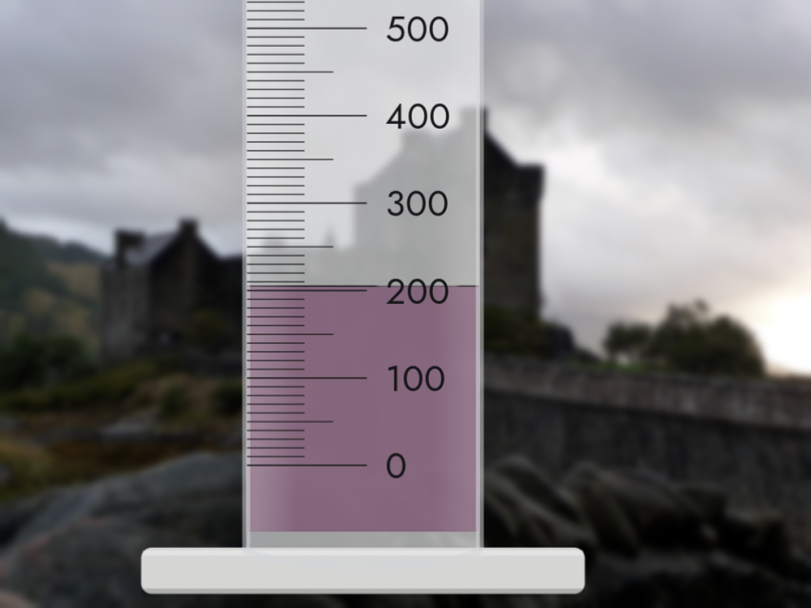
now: 205
